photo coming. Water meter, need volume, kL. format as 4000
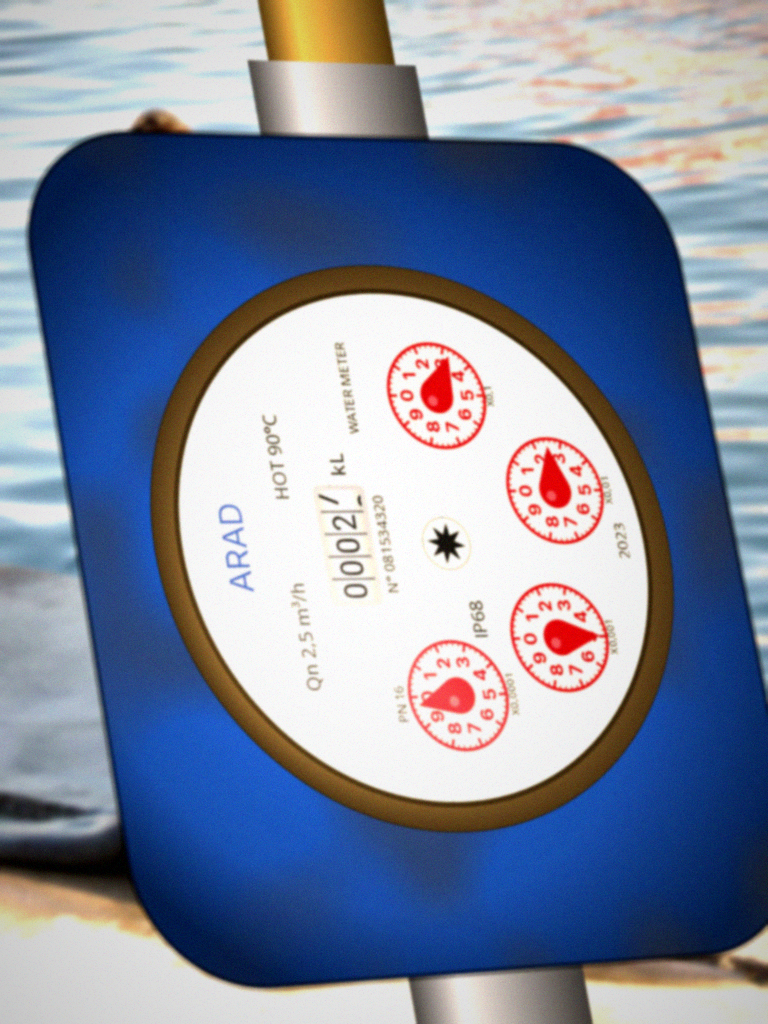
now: 27.3249
